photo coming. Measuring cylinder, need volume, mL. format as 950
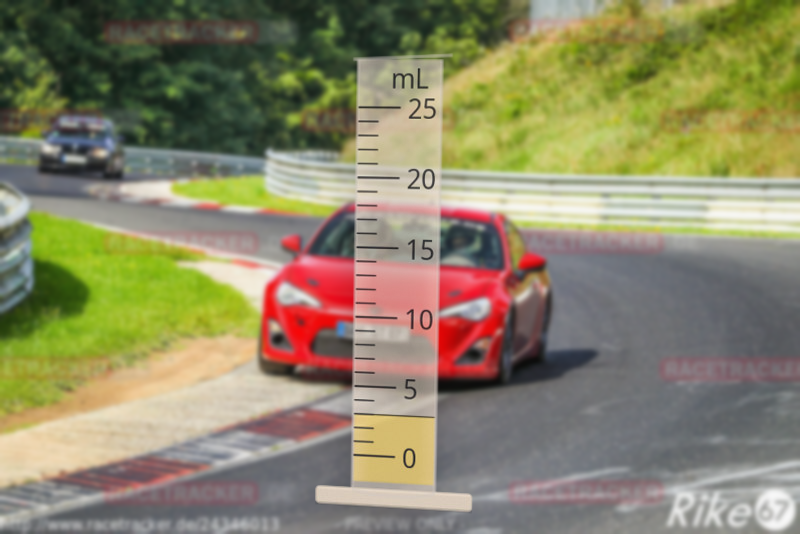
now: 3
